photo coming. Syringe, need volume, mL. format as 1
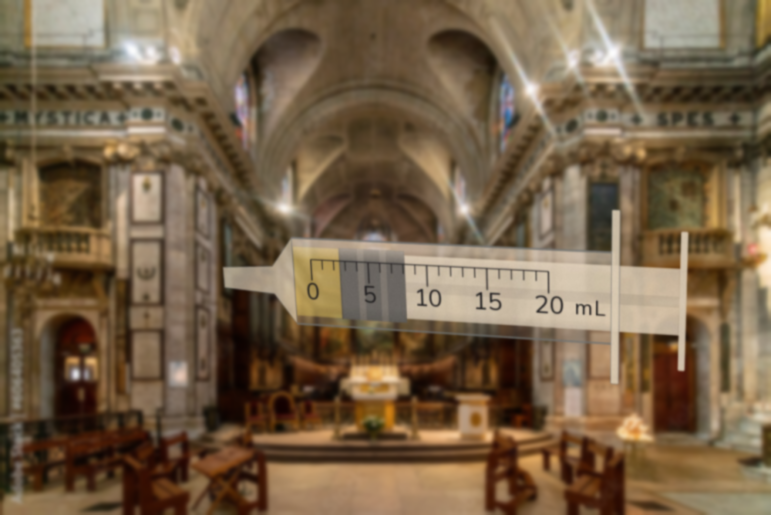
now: 2.5
